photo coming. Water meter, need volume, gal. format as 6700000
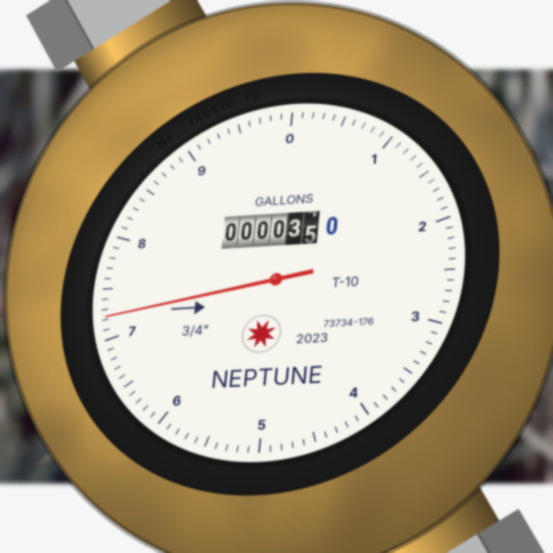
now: 347.2
